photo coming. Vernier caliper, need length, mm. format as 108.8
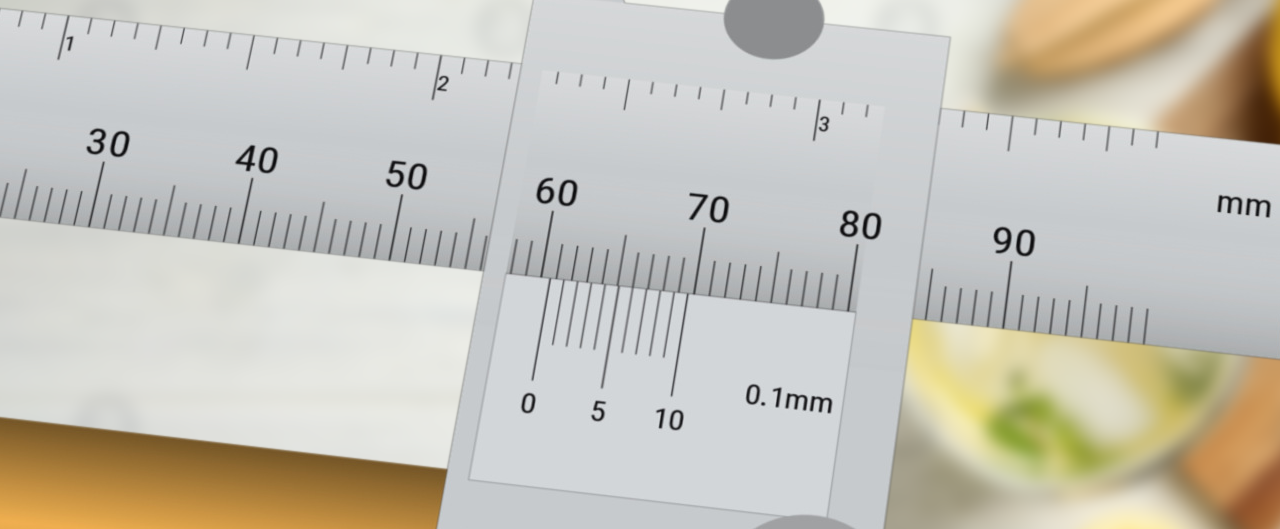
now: 60.6
